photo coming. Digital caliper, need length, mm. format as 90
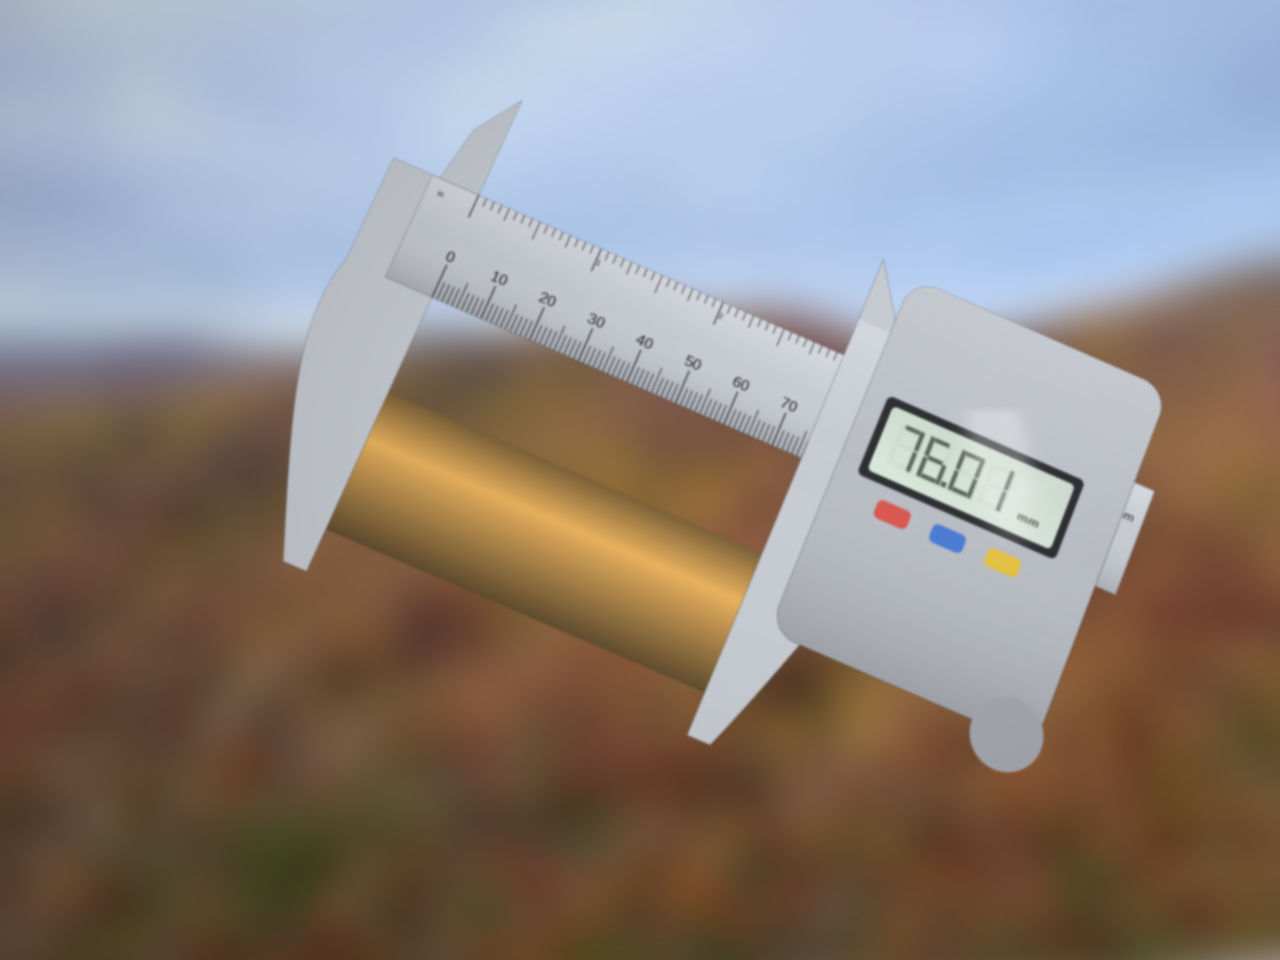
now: 76.01
